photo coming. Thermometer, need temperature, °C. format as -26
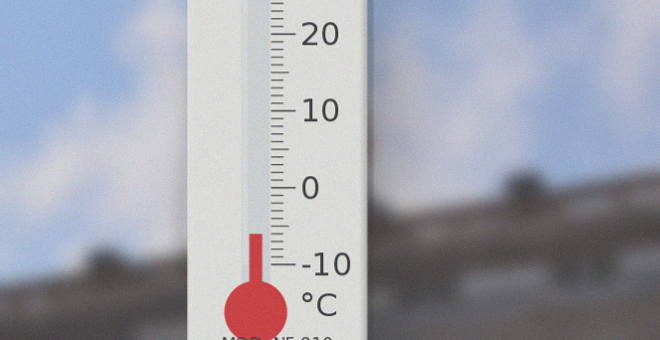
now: -6
